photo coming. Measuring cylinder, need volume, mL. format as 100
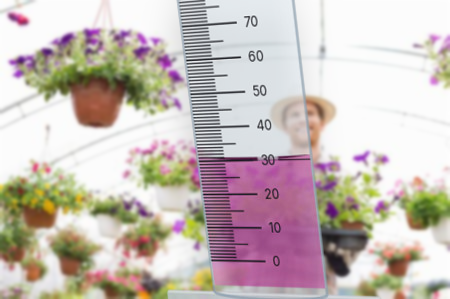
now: 30
